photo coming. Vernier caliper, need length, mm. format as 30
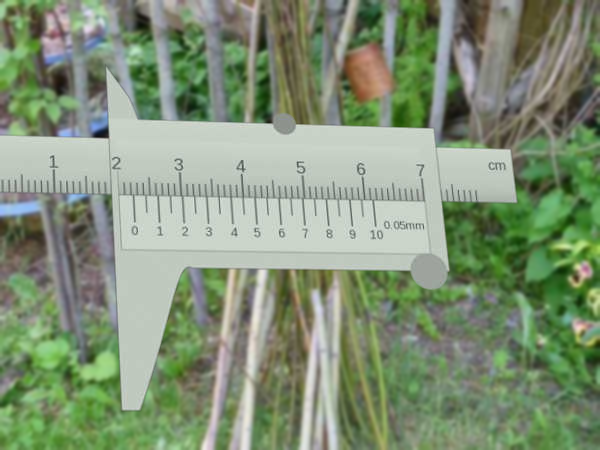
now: 22.4
